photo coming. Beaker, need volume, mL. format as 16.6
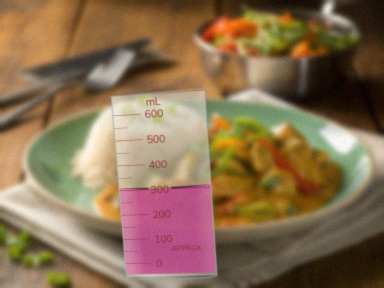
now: 300
